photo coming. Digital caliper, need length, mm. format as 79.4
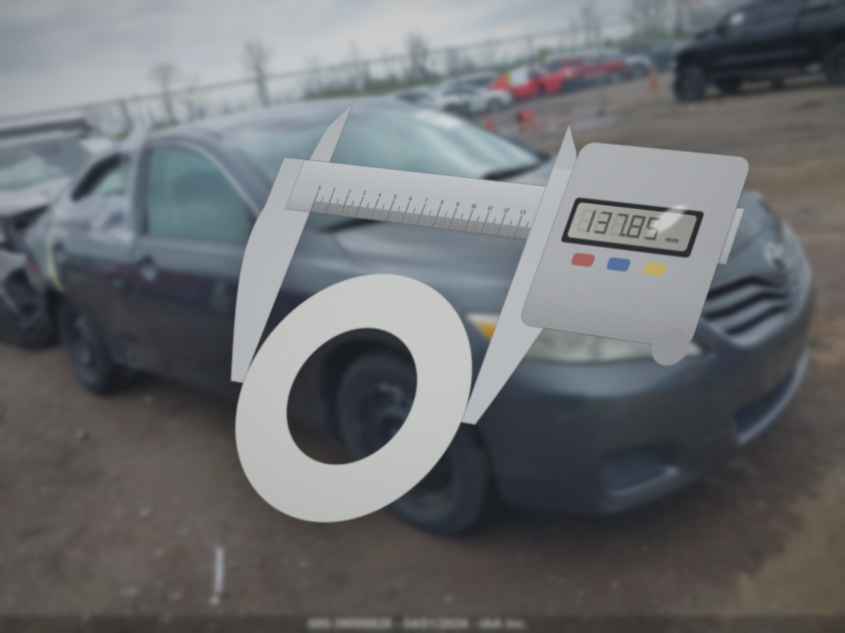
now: 137.85
